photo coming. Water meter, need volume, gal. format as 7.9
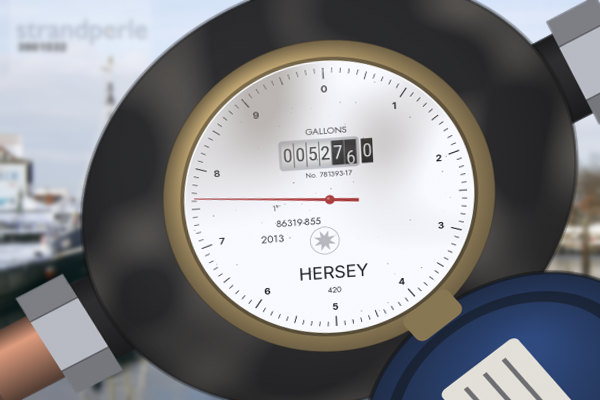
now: 52757.6
